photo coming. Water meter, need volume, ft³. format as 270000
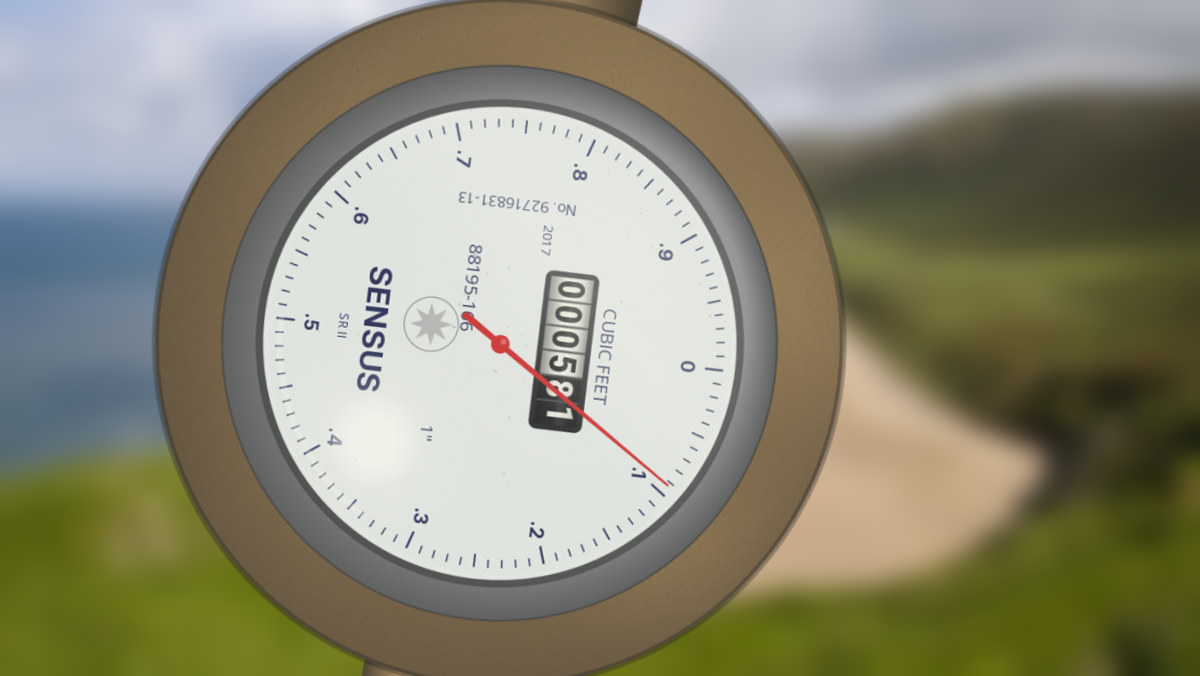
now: 581.09
